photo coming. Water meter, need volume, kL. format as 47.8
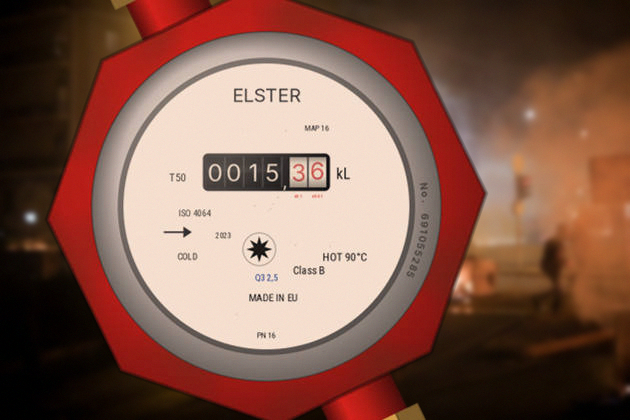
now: 15.36
